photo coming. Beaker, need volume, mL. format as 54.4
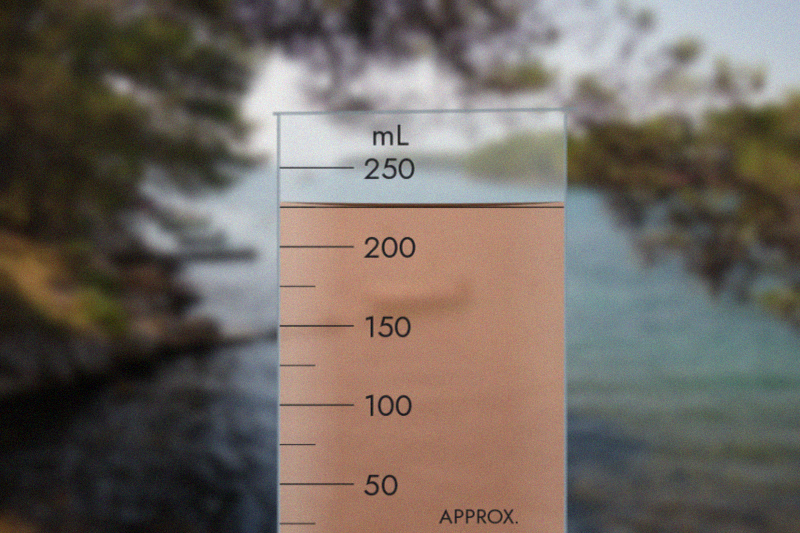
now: 225
